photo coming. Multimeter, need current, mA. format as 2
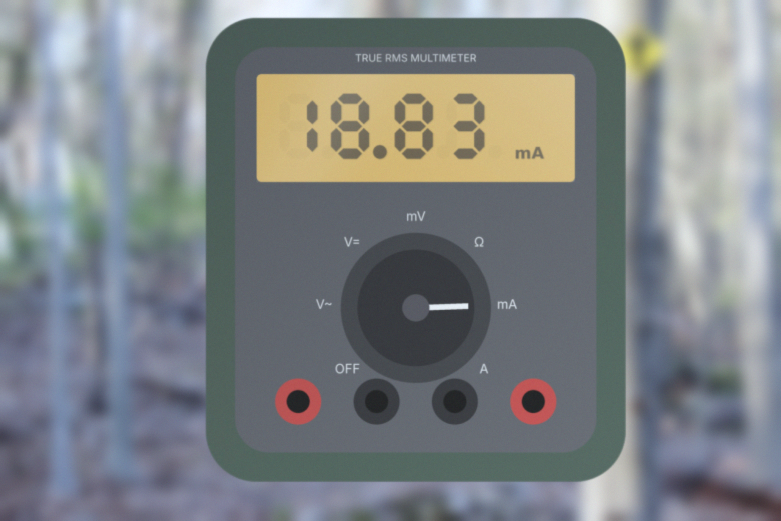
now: 18.83
